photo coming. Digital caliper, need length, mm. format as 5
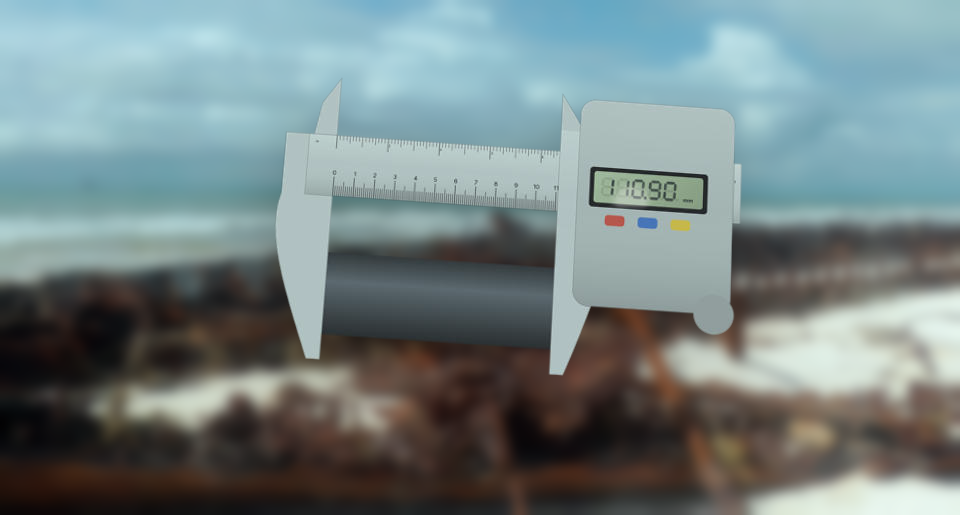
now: 110.90
